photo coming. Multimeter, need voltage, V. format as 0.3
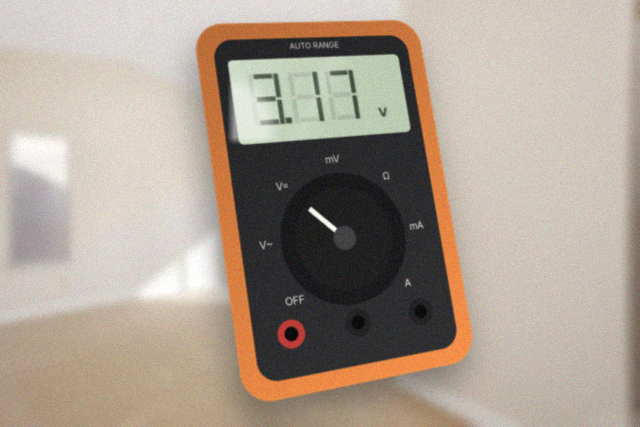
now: 3.17
